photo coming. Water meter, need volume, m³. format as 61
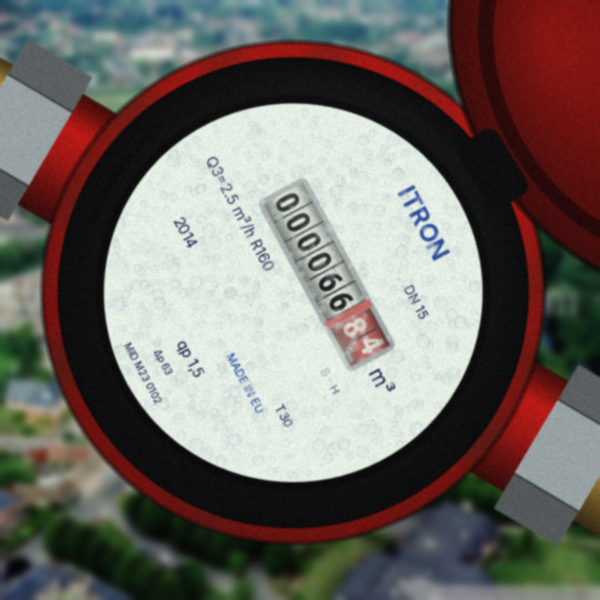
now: 66.84
